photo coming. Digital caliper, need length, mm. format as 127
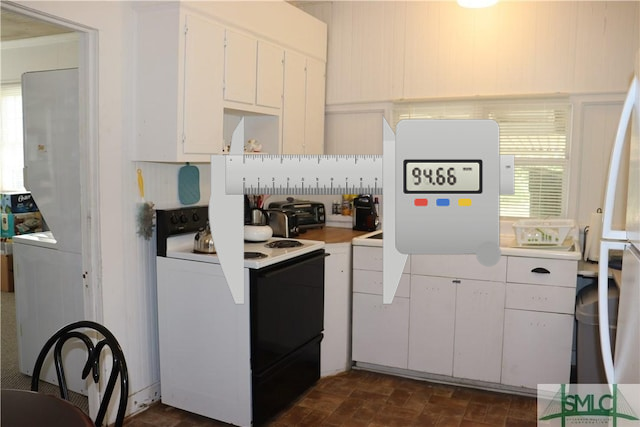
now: 94.66
